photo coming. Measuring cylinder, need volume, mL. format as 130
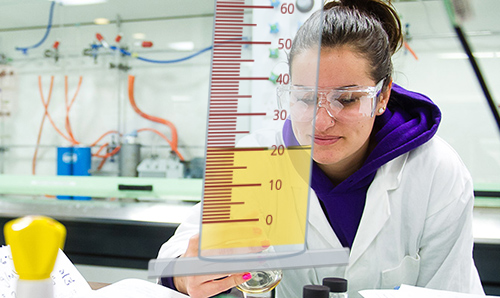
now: 20
